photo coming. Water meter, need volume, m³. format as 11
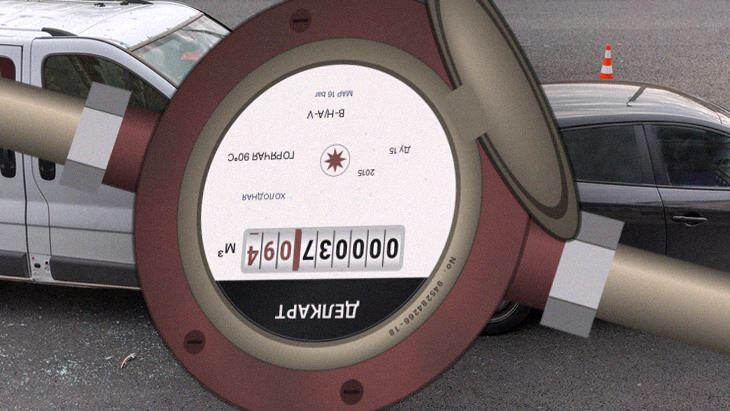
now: 37.094
